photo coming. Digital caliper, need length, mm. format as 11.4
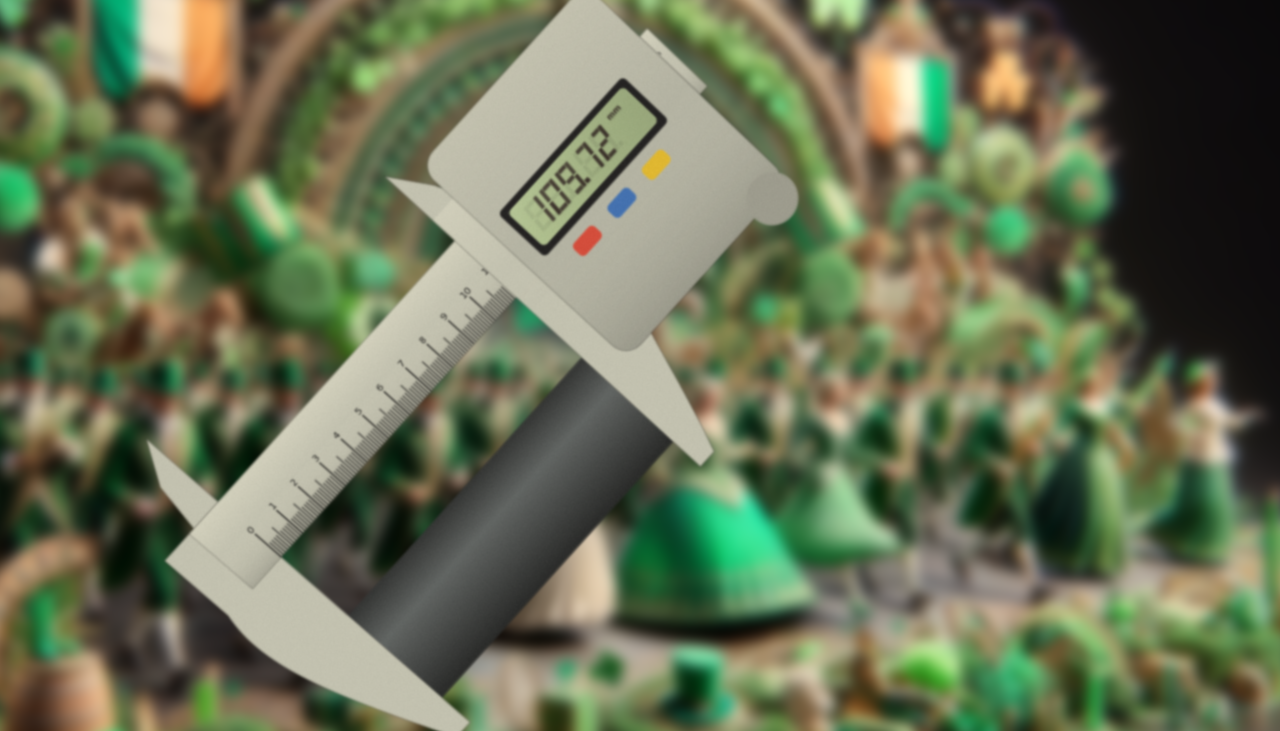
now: 109.72
